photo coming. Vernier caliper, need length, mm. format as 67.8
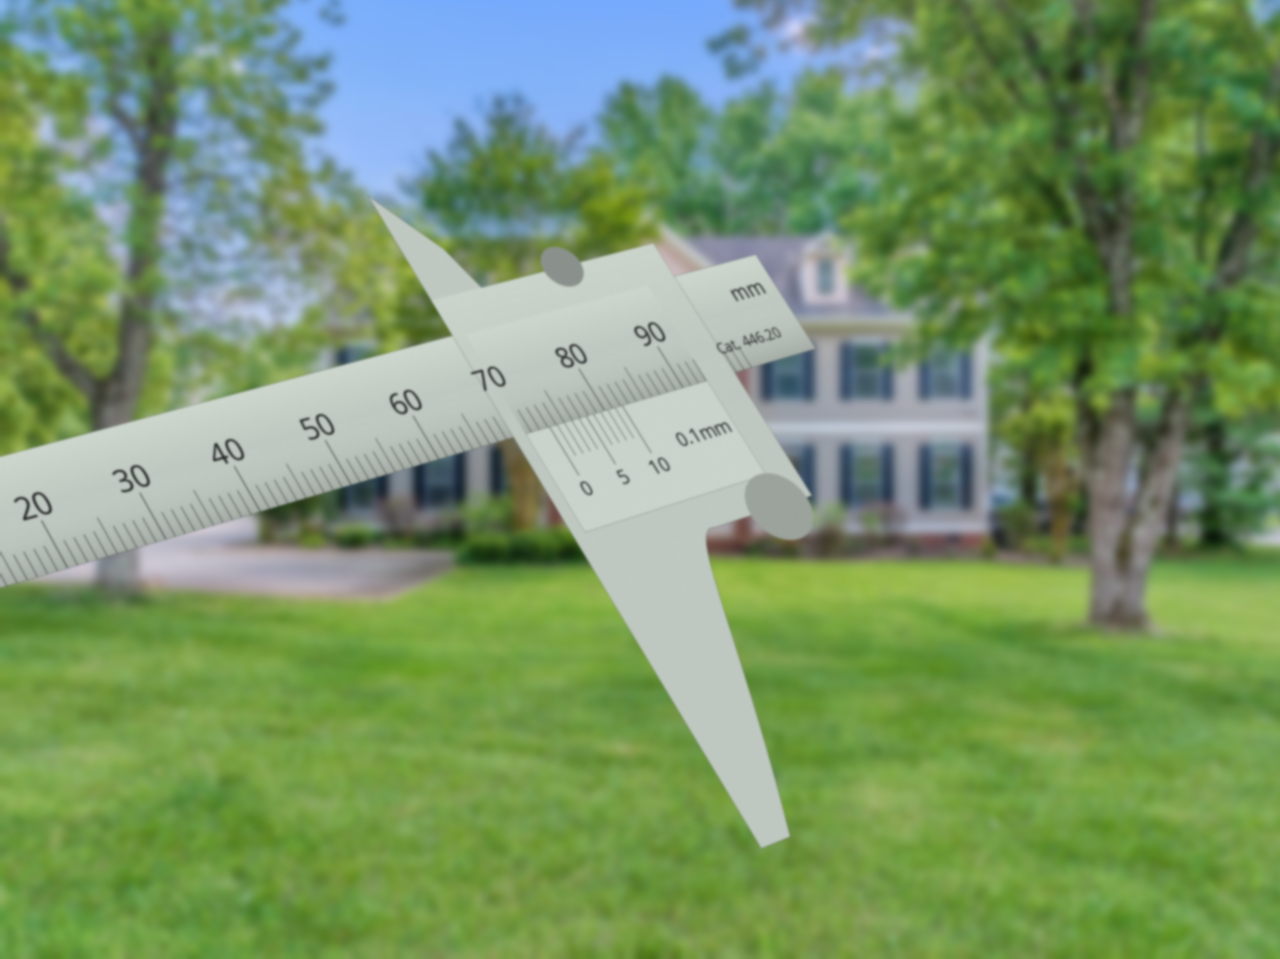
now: 73.2
